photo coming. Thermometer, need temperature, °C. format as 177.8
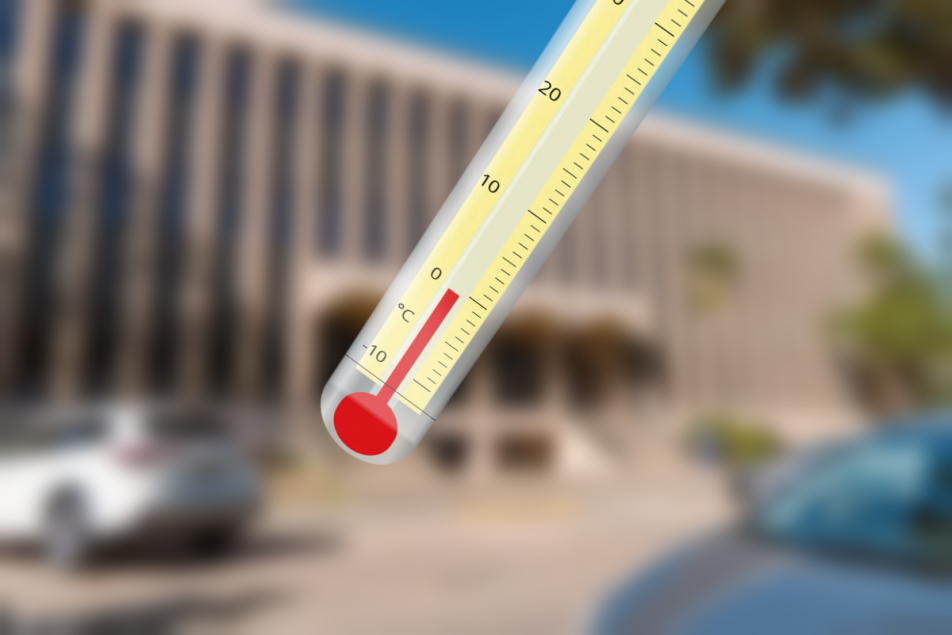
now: -0.5
